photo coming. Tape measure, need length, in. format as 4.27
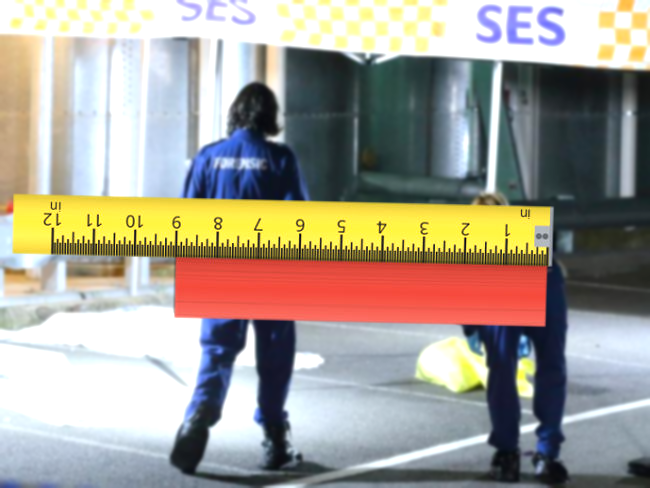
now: 9
